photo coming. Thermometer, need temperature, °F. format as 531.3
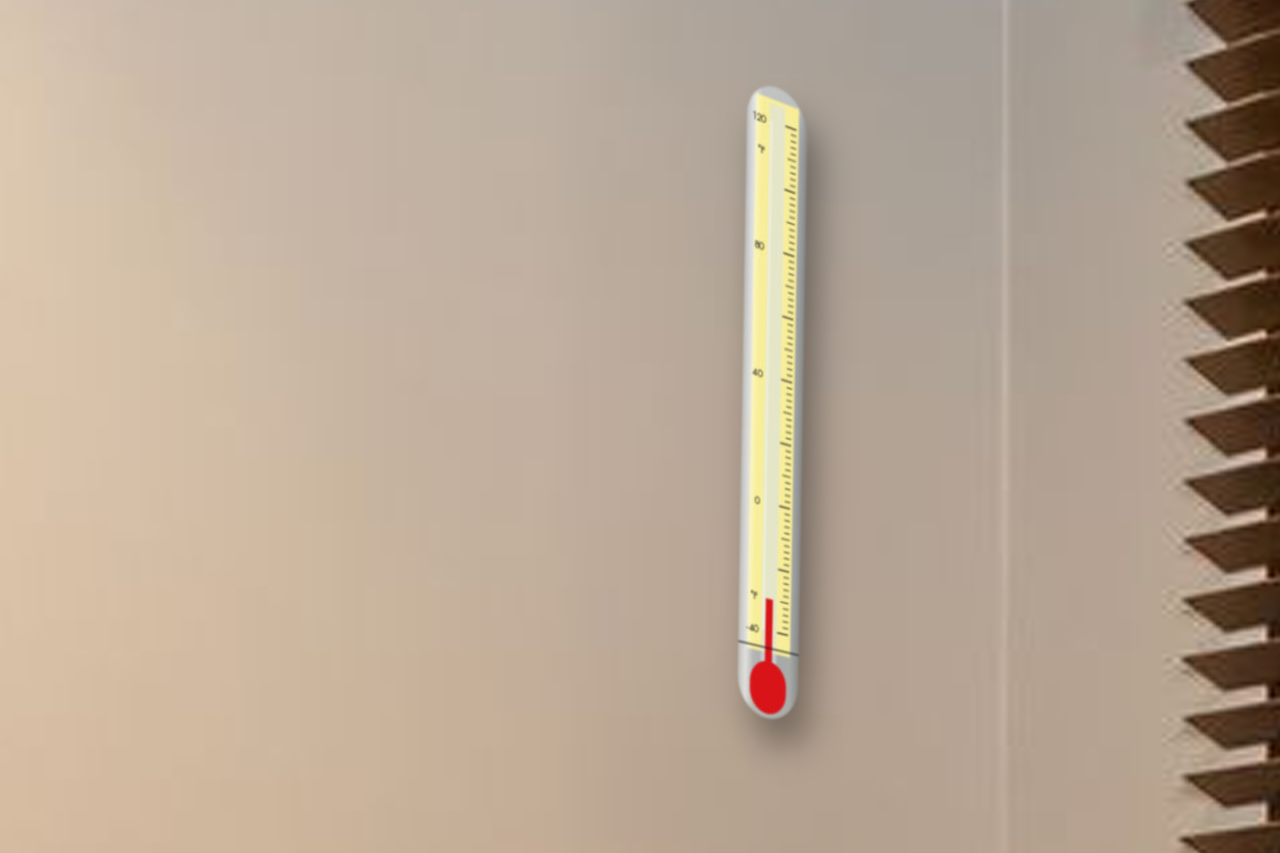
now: -30
